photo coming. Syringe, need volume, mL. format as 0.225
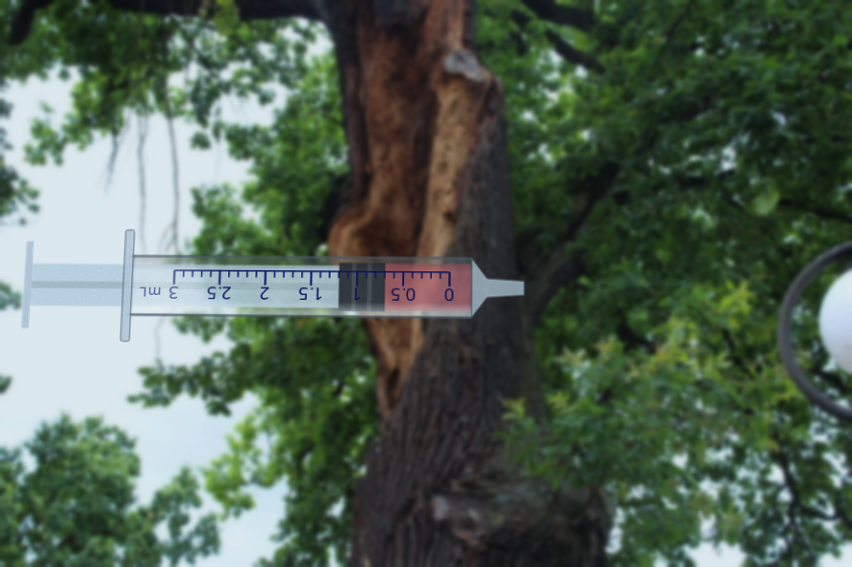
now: 0.7
